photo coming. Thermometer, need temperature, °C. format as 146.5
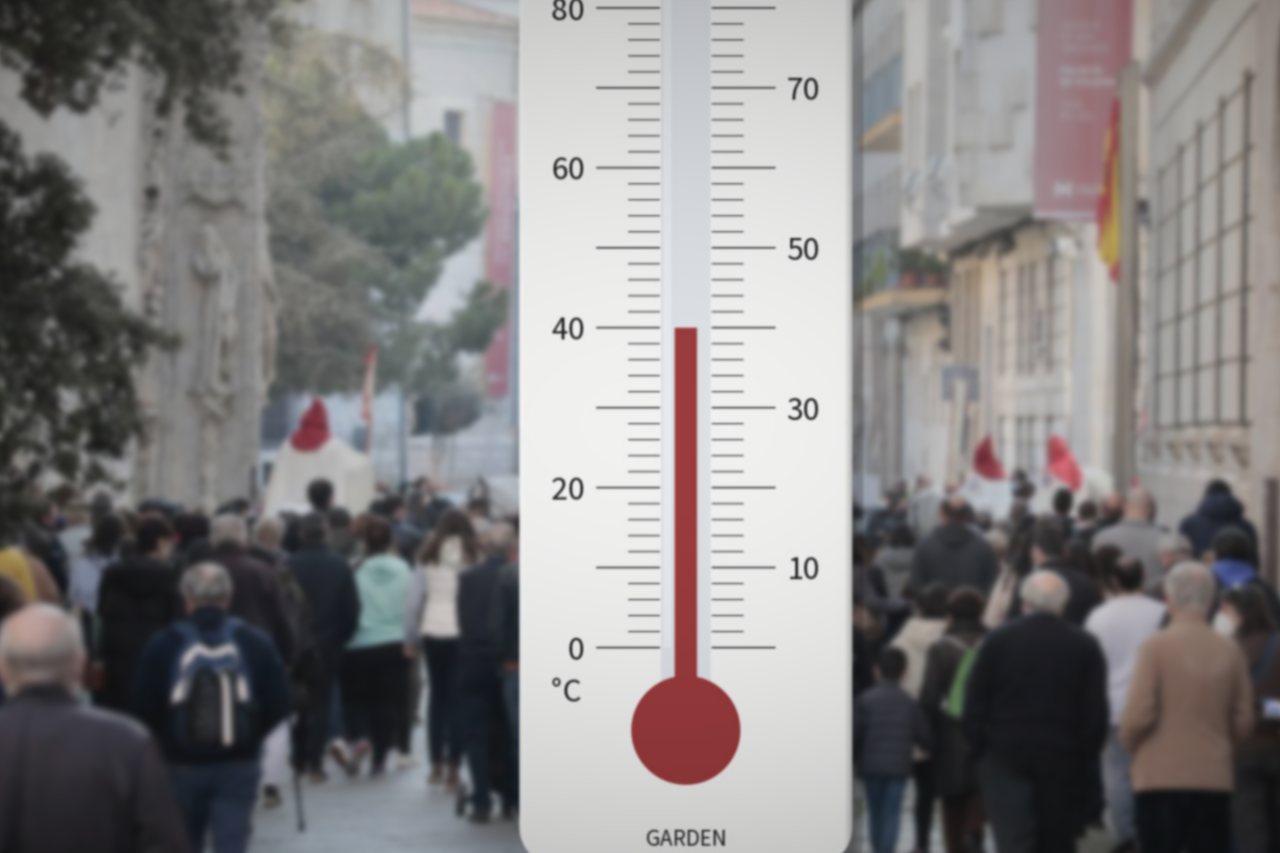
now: 40
